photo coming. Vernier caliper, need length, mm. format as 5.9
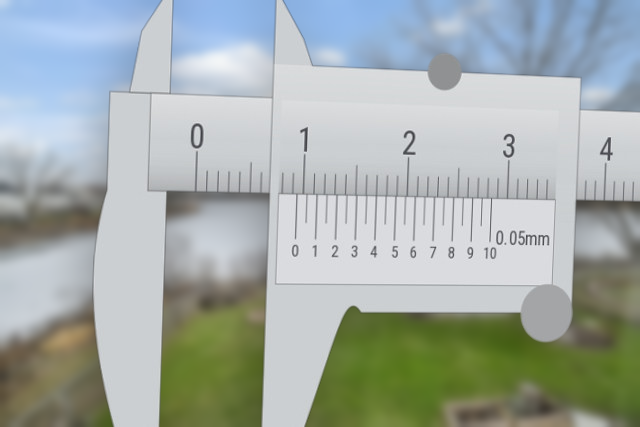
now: 9.4
